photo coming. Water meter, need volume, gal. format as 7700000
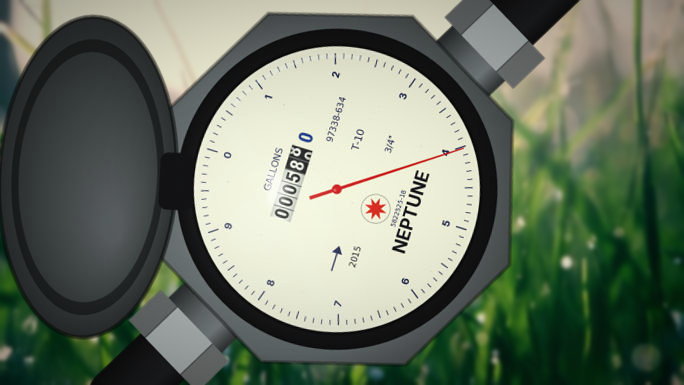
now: 5884.0
